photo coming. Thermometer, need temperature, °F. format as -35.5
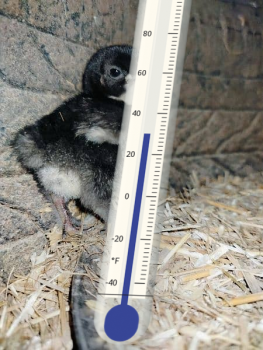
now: 30
